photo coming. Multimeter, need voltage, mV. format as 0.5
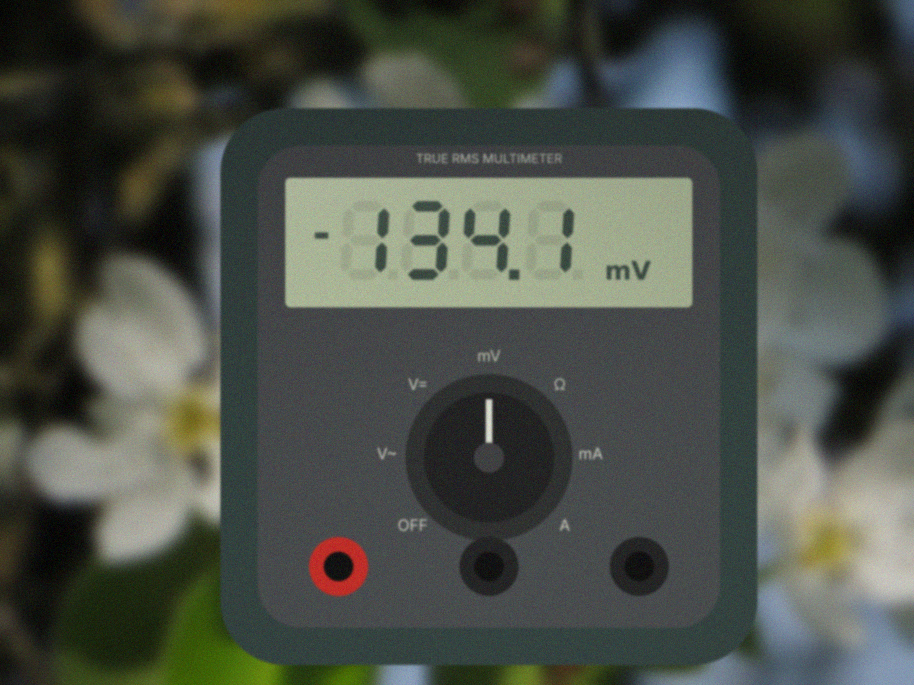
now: -134.1
